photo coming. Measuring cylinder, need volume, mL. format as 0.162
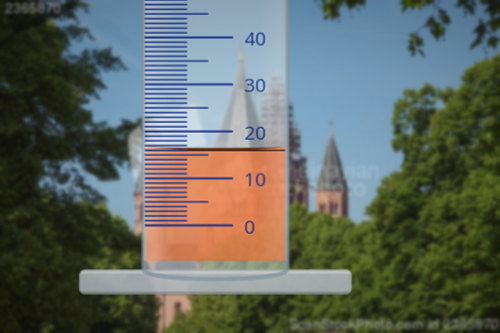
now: 16
